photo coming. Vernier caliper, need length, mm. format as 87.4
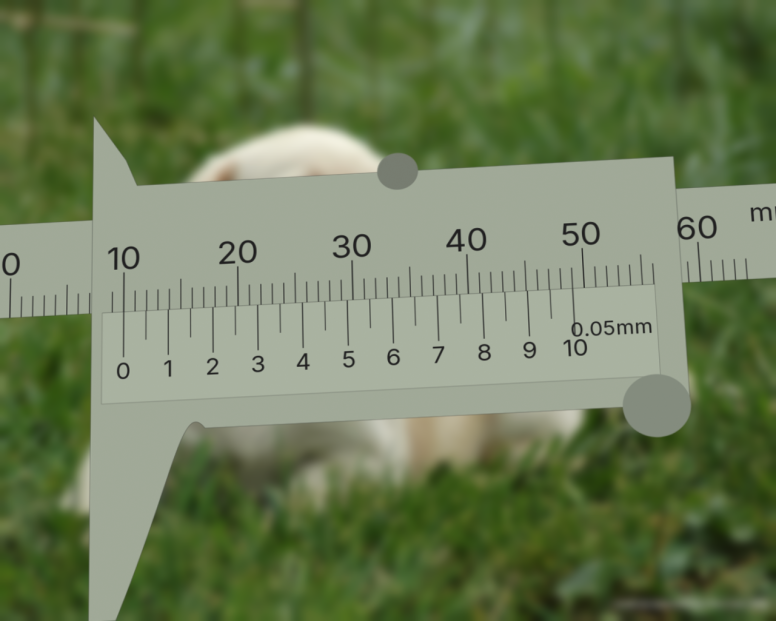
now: 10.0
